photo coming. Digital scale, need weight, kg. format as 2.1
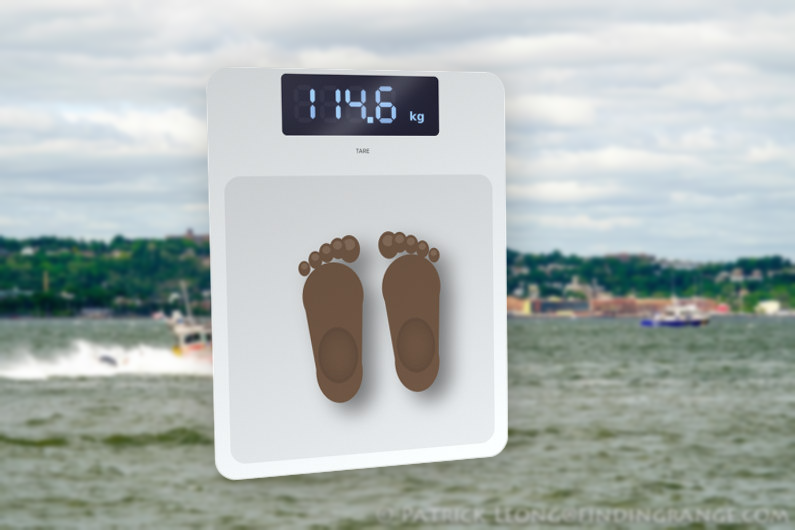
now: 114.6
